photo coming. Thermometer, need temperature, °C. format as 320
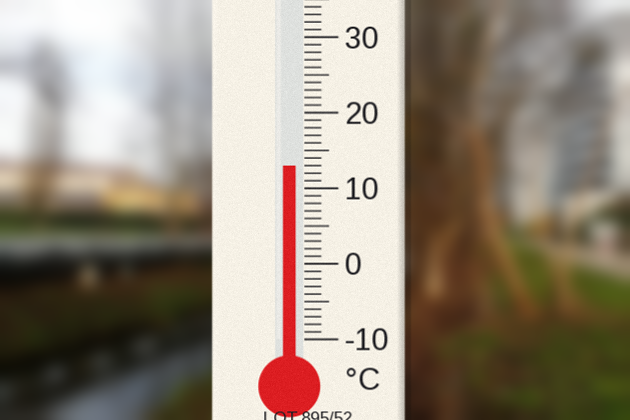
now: 13
